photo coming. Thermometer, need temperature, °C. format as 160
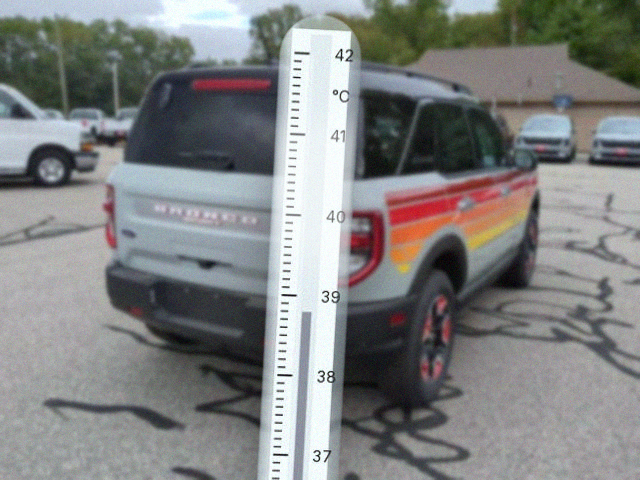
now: 38.8
